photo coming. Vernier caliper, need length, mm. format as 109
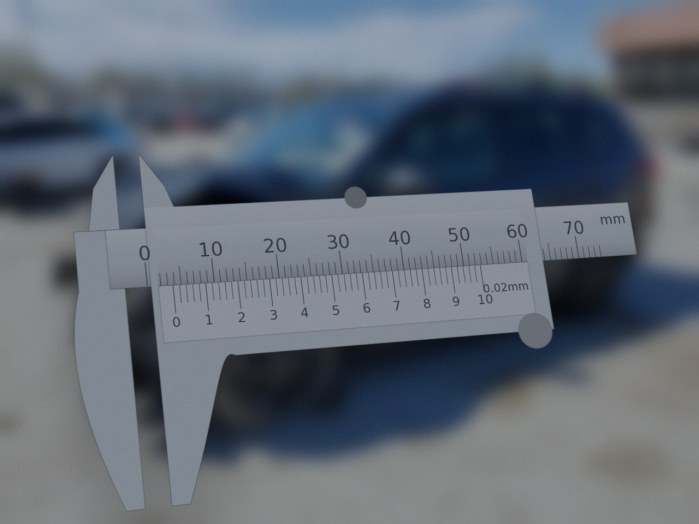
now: 3.8
